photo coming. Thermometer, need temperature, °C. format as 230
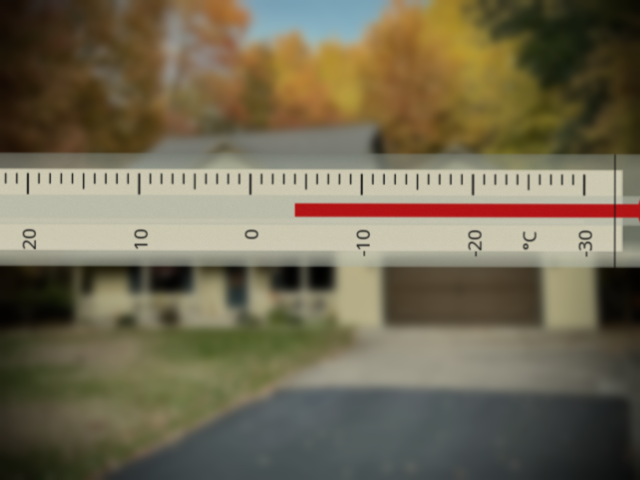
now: -4
